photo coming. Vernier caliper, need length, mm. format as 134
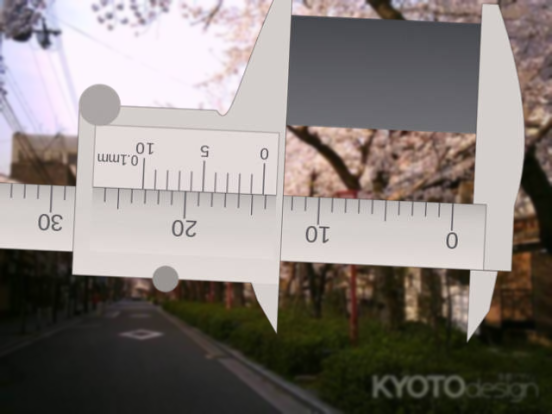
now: 14.2
